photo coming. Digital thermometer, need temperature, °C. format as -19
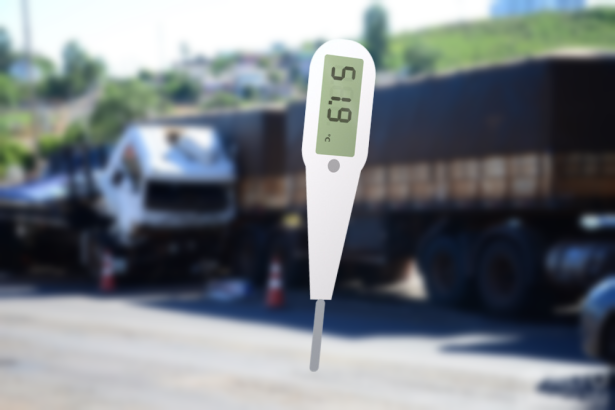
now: 51.9
